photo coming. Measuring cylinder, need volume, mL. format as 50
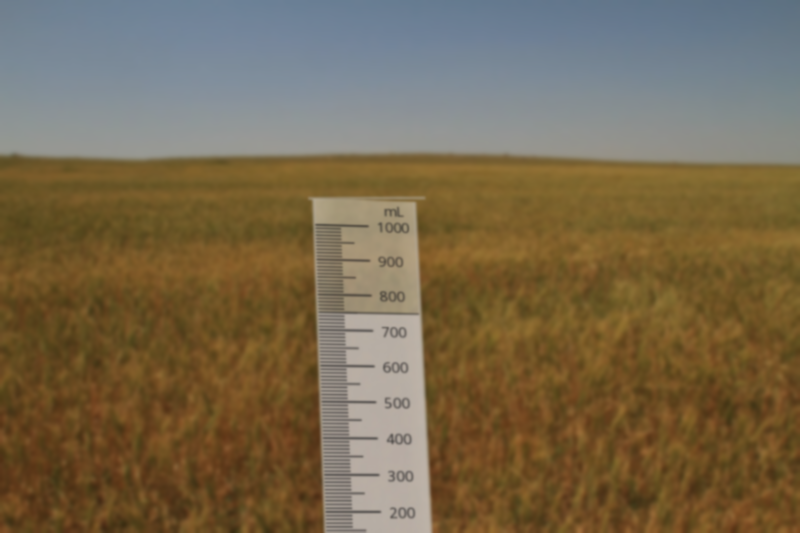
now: 750
